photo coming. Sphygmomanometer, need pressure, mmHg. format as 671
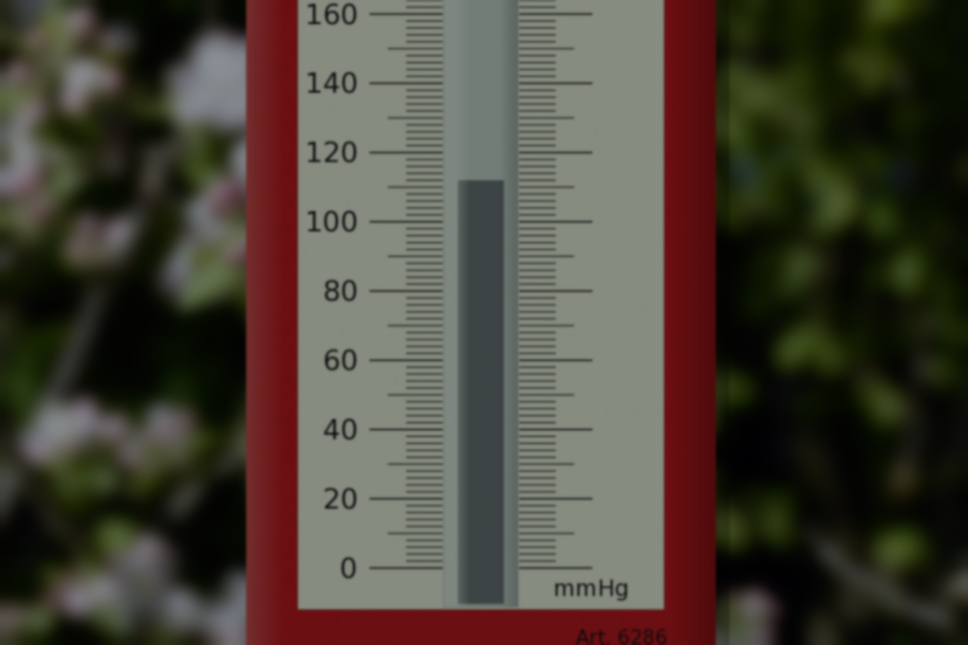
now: 112
